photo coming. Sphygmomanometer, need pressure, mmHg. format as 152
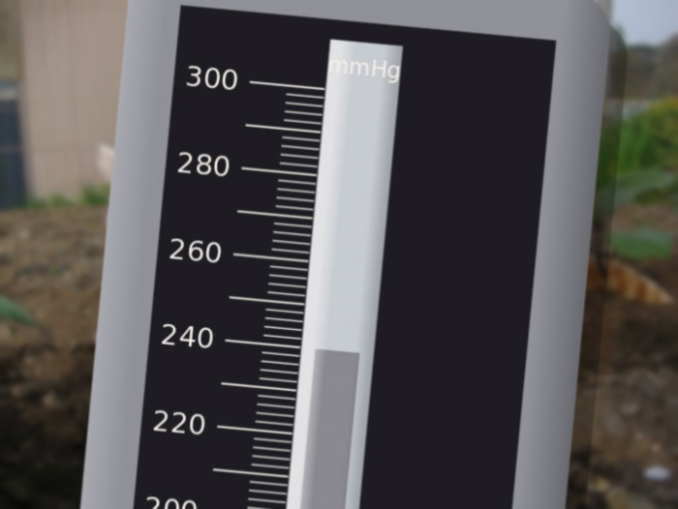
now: 240
